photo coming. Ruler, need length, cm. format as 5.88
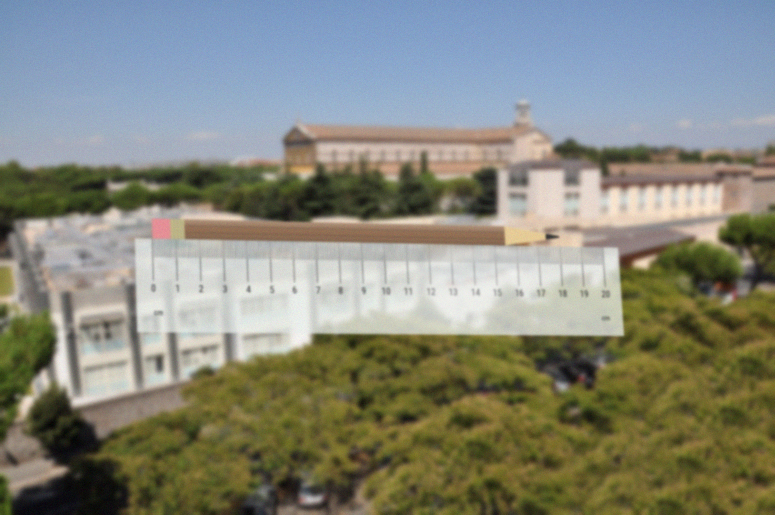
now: 18
